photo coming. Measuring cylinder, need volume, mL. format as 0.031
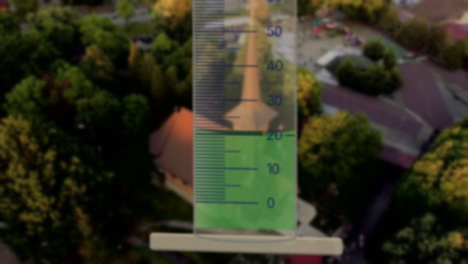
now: 20
